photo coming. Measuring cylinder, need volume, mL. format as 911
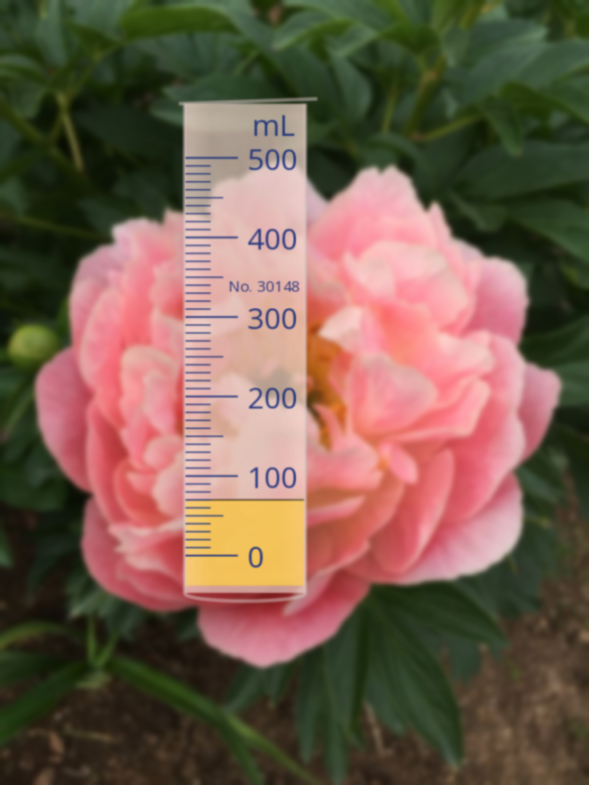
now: 70
